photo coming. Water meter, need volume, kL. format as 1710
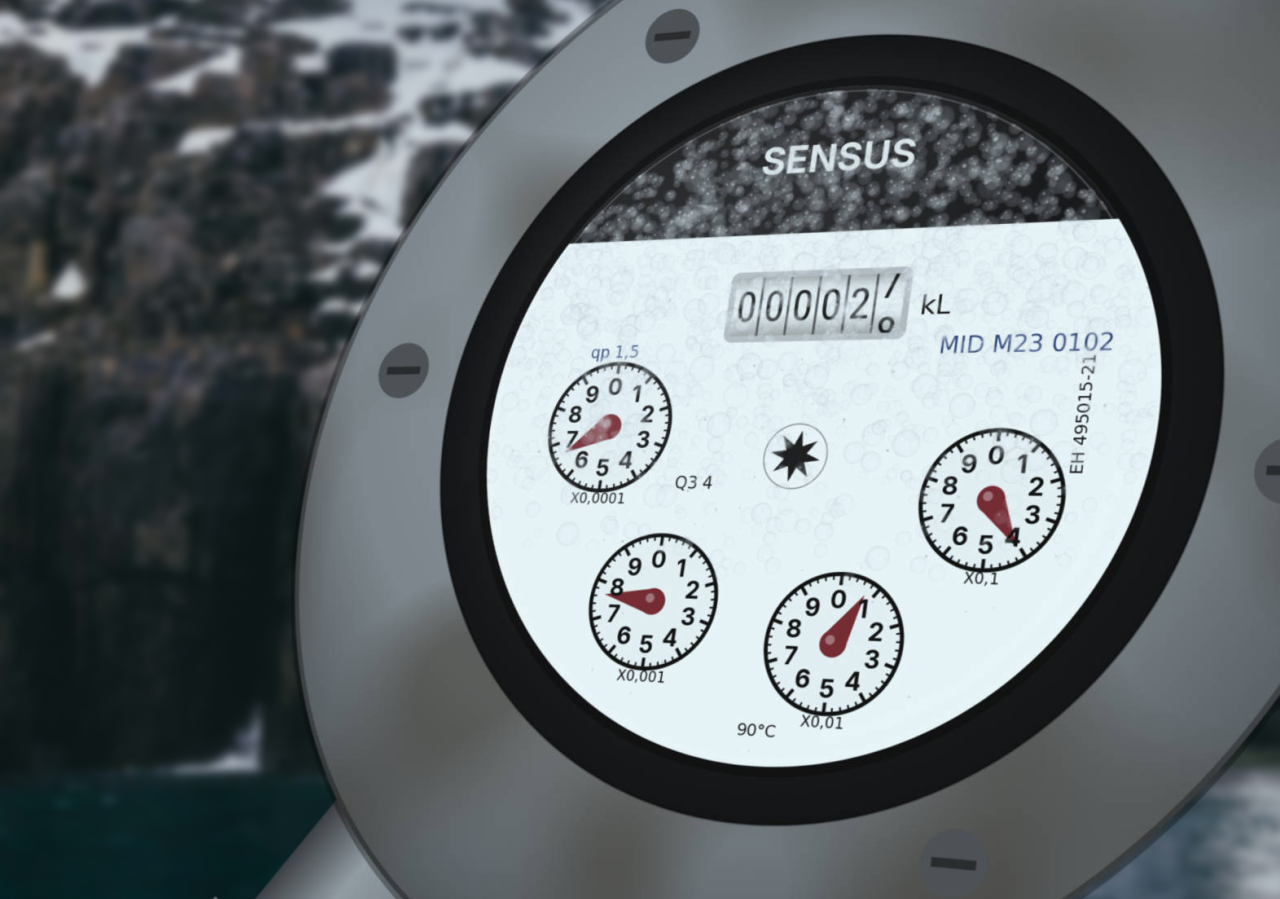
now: 27.4076
